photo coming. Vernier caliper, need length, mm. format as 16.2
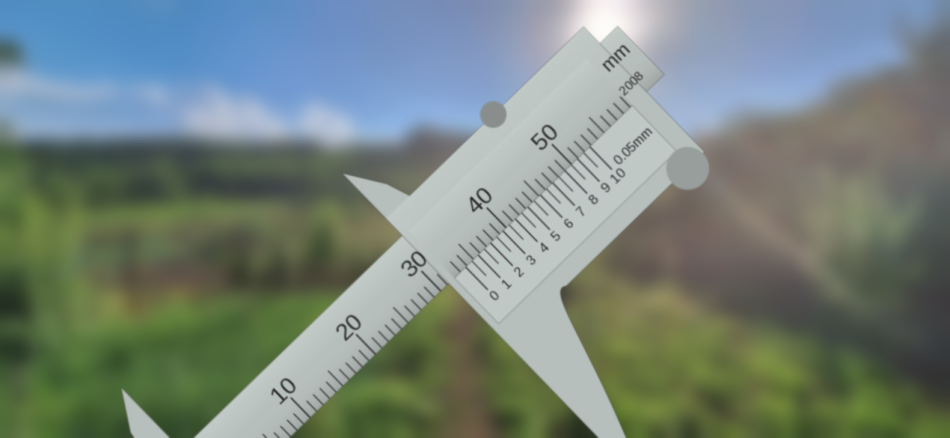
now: 33.8
